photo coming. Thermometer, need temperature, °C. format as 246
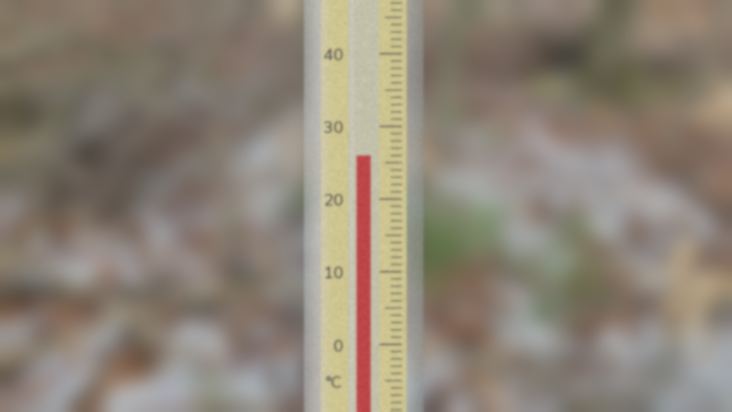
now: 26
